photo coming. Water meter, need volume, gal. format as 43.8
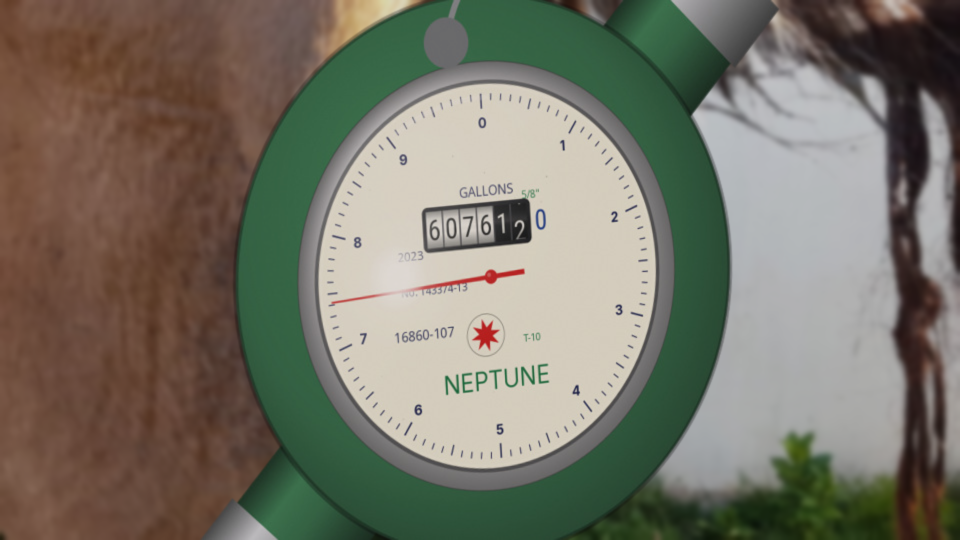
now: 6076117.4
